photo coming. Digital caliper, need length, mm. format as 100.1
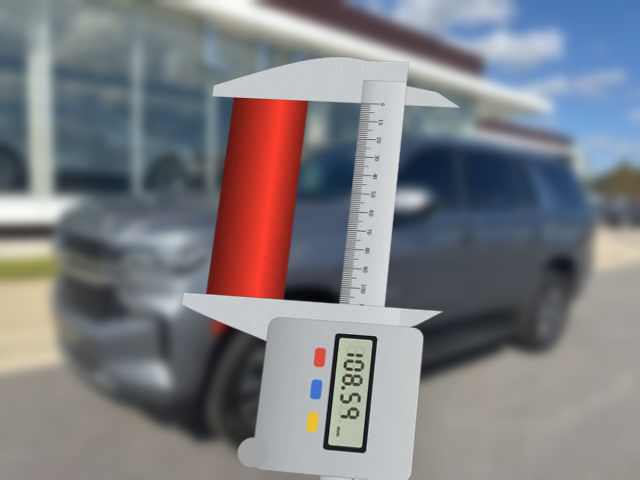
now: 108.59
